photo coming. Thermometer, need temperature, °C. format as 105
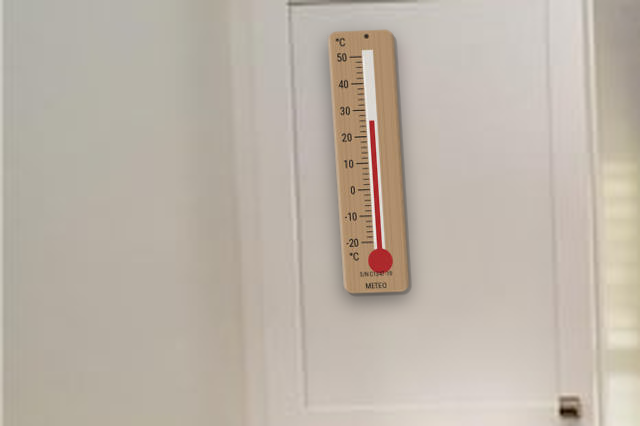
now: 26
